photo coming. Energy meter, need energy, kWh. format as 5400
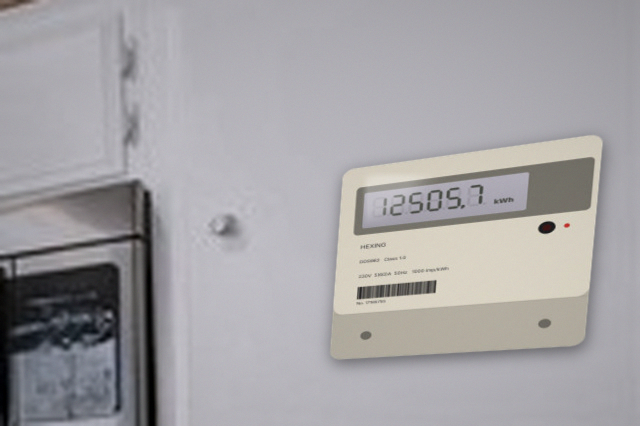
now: 12505.7
